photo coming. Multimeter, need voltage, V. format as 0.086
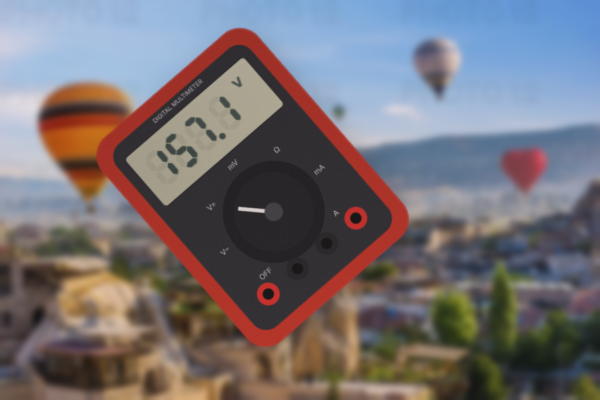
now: 157.1
